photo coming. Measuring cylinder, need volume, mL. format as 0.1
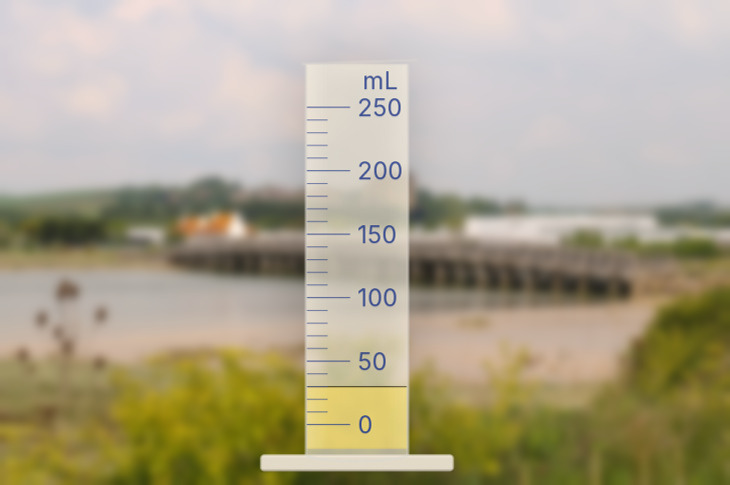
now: 30
